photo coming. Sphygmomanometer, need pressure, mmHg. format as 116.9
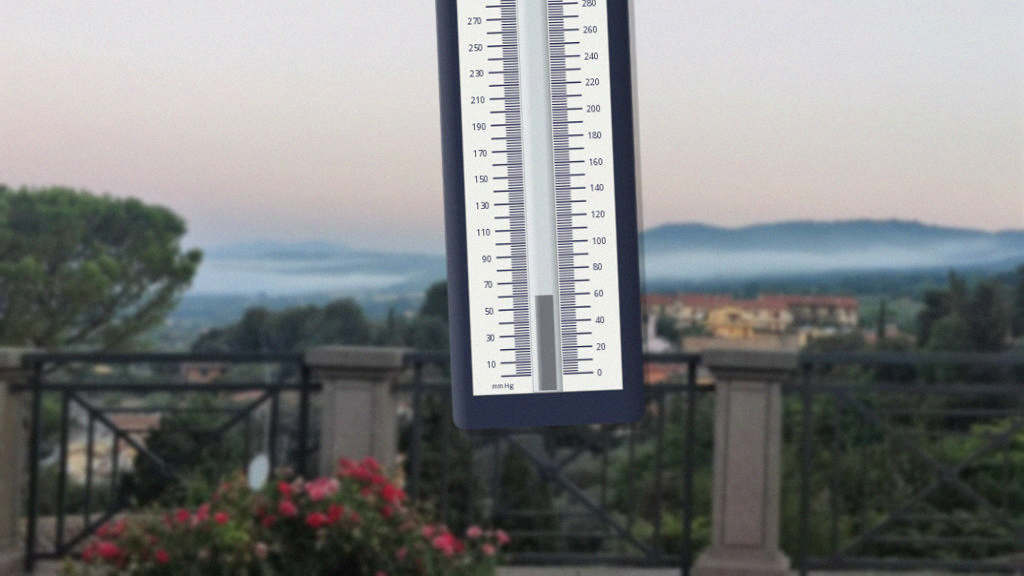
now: 60
